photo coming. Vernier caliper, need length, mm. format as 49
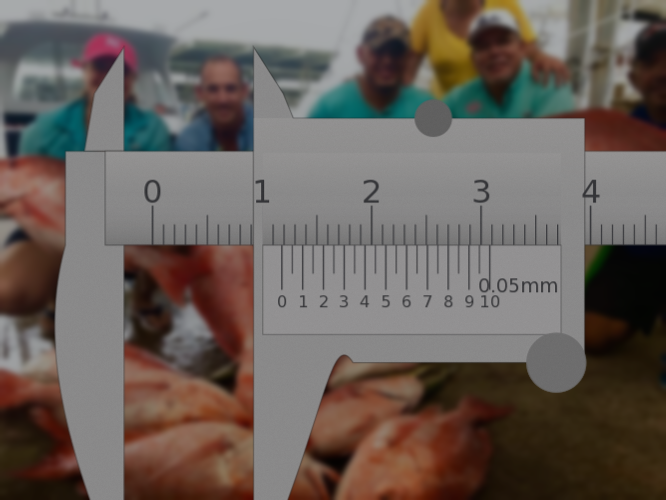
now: 11.8
